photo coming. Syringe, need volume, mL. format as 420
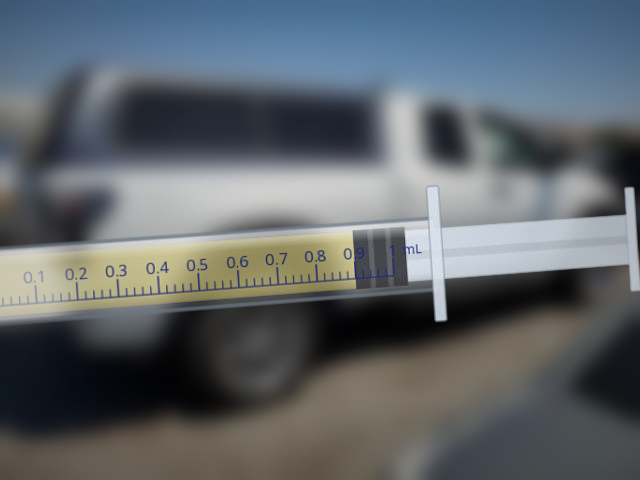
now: 0.9
